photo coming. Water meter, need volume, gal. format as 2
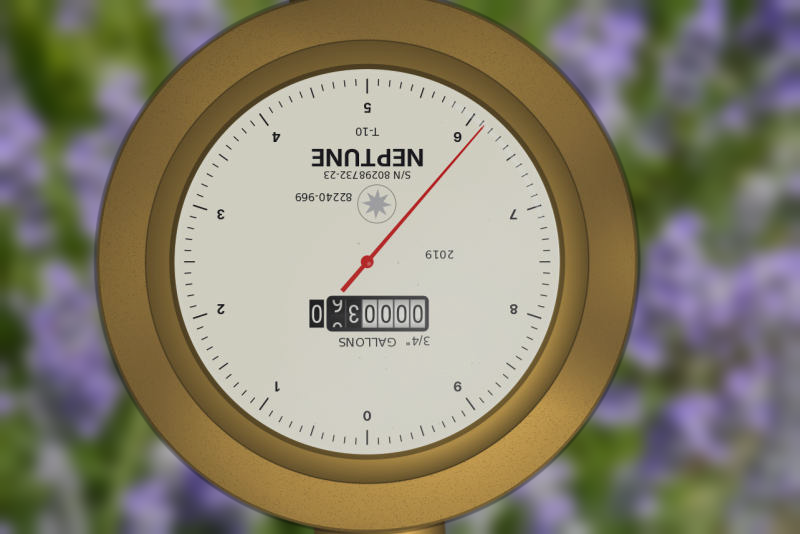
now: 356.1
